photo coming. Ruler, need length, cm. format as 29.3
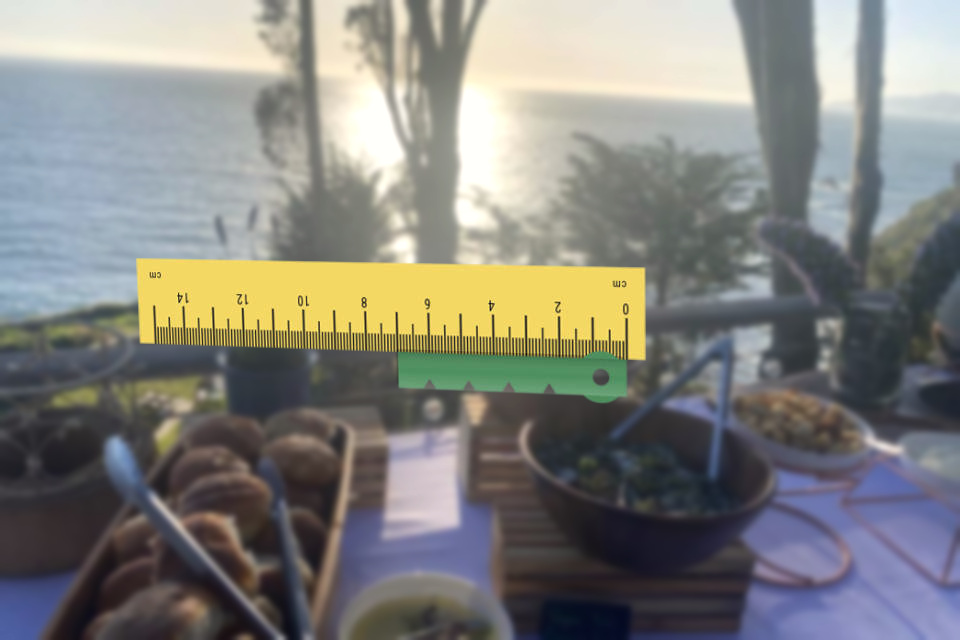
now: 7
